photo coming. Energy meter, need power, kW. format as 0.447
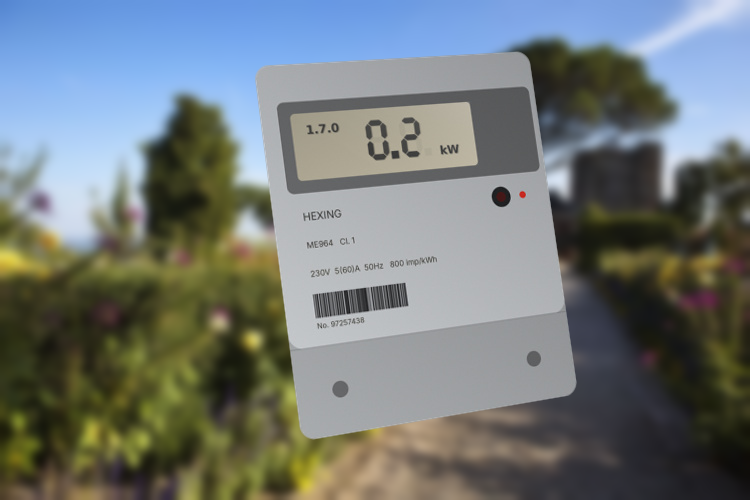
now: 0.2
